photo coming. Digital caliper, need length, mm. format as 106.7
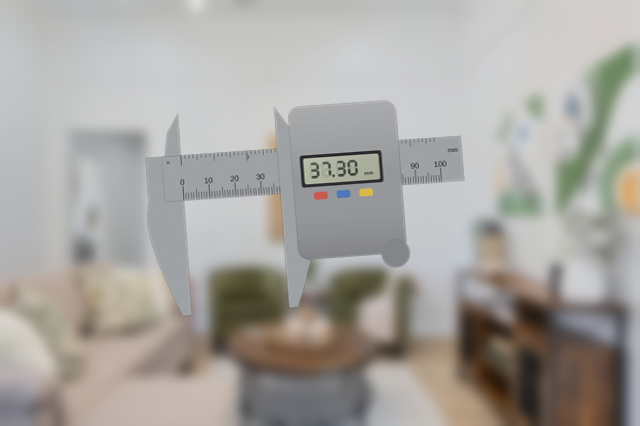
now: 37.30
